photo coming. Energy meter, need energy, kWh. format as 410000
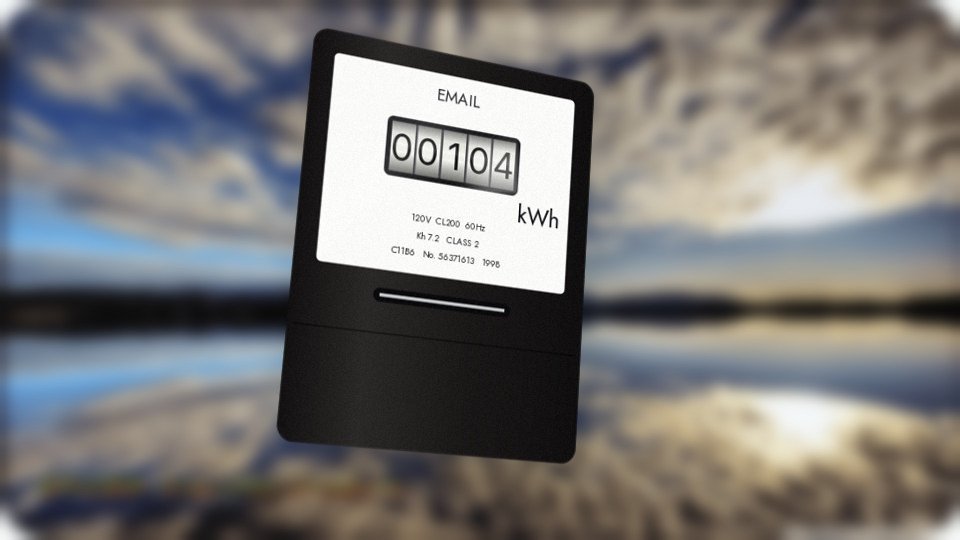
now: 104
